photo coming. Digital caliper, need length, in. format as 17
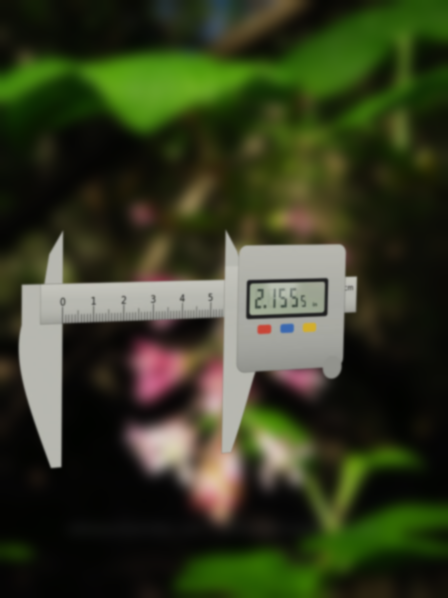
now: 2.1555
